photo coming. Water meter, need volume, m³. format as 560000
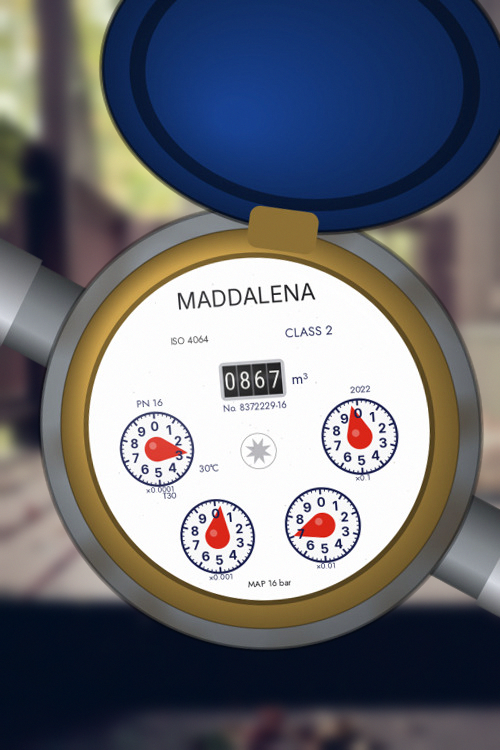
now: 866.9702
